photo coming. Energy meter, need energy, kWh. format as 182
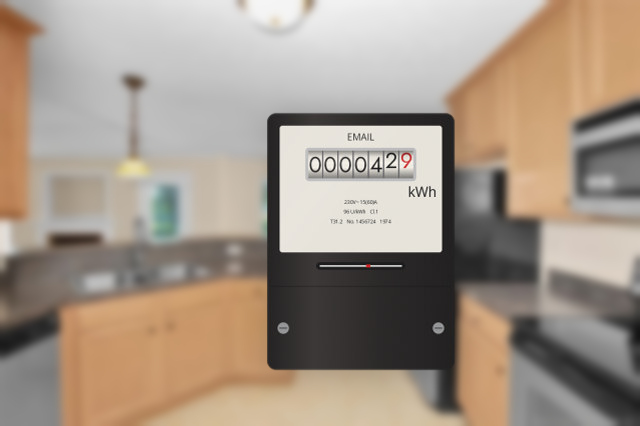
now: 42.9
